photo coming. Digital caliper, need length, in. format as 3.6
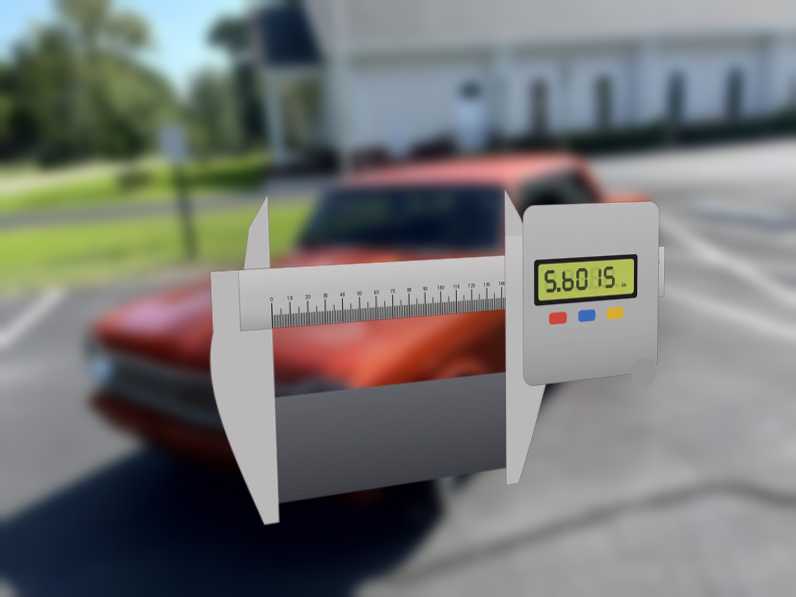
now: 5.6015
